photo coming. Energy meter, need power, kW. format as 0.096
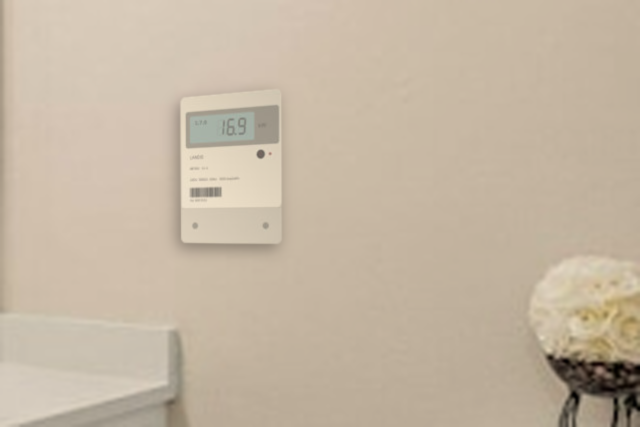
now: 16.9
